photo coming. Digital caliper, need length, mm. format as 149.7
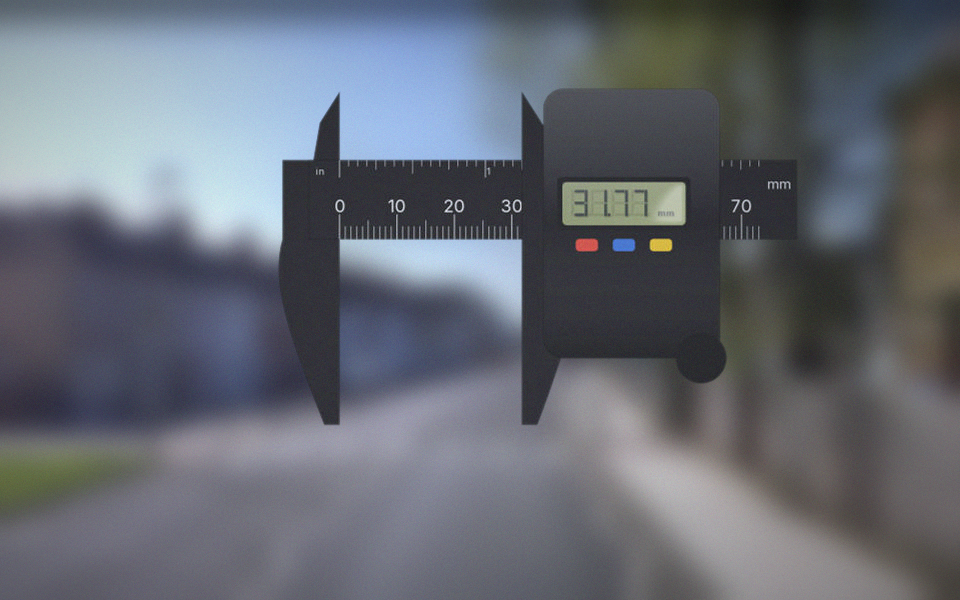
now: 31.77
